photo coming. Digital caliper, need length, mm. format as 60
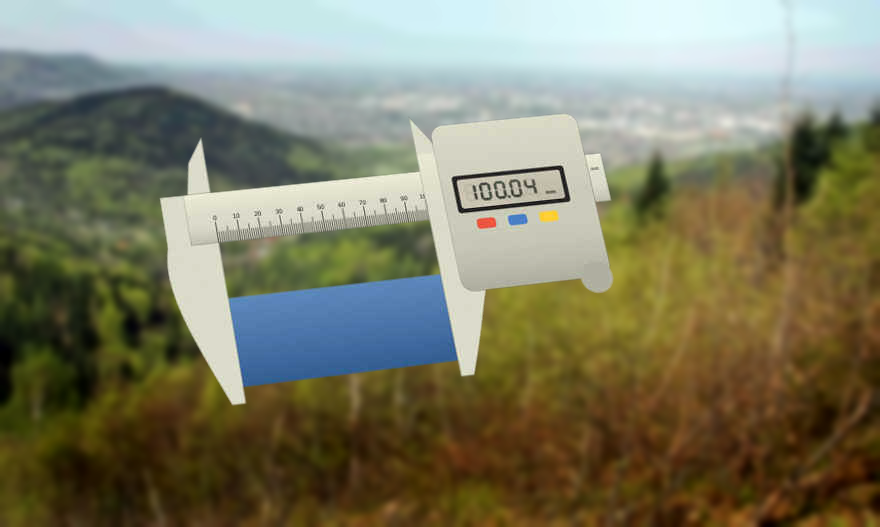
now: 100.04
